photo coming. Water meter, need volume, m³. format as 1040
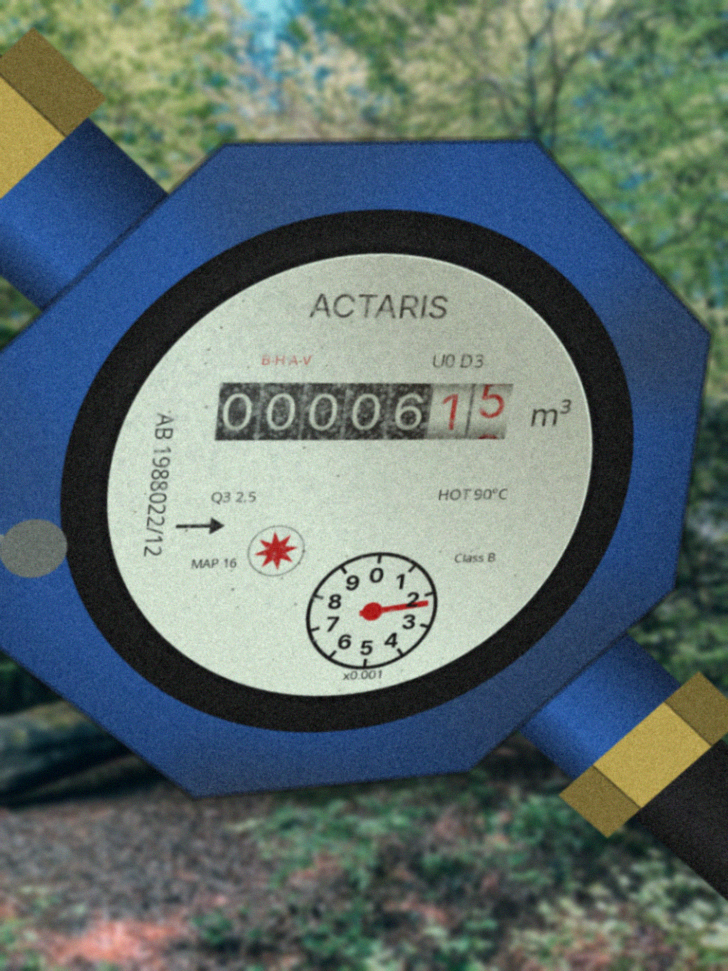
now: 6.152
